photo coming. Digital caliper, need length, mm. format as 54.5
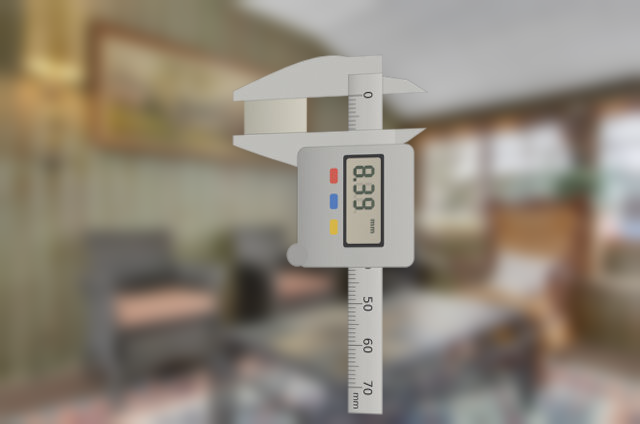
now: 8.39
